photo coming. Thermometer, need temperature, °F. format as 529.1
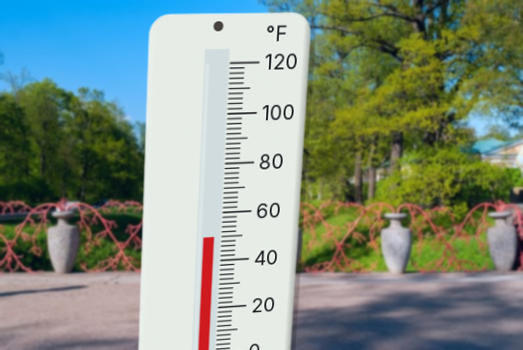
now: 50
